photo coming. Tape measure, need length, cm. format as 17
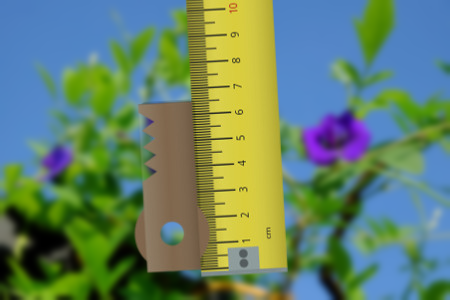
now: 6.5
